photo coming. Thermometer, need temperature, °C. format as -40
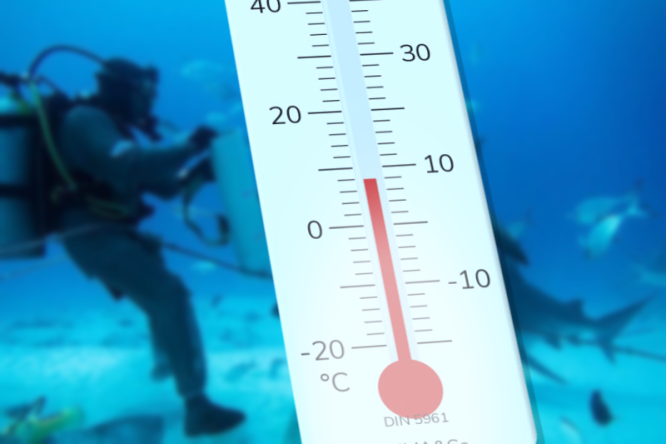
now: 8
